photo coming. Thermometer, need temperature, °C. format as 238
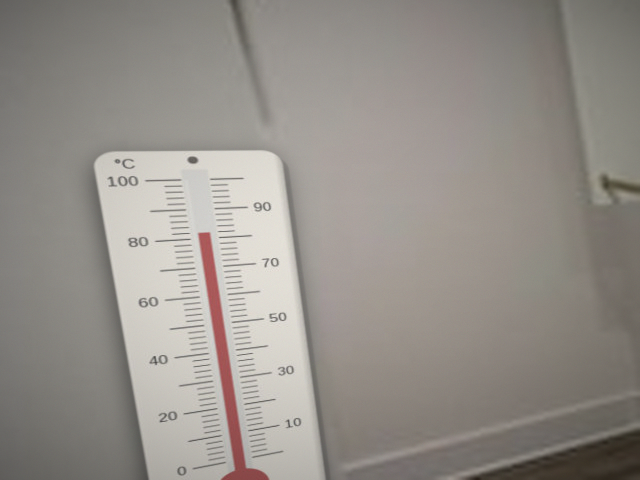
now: 82
